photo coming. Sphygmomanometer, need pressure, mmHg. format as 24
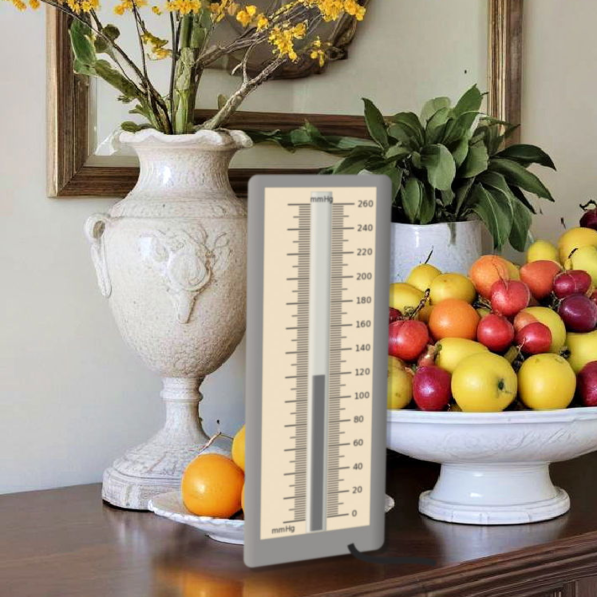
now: 120
